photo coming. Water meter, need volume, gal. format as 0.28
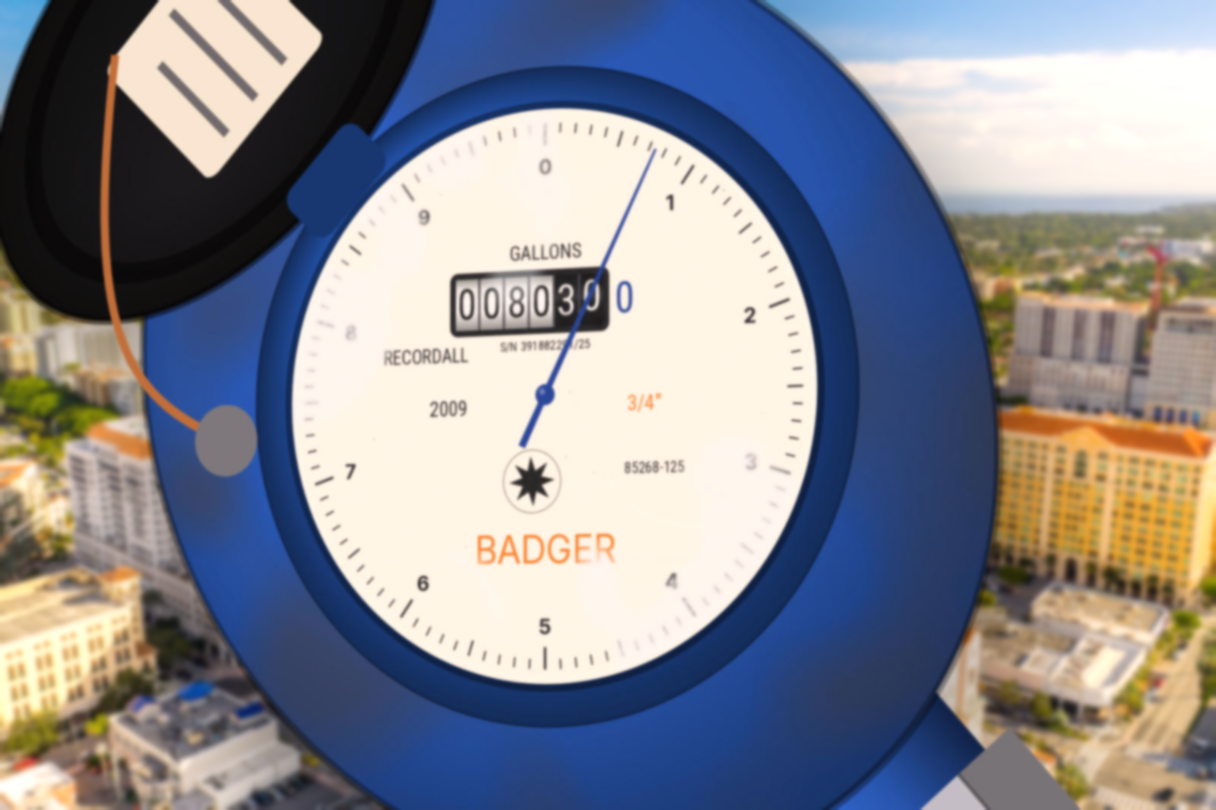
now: 80300.7
